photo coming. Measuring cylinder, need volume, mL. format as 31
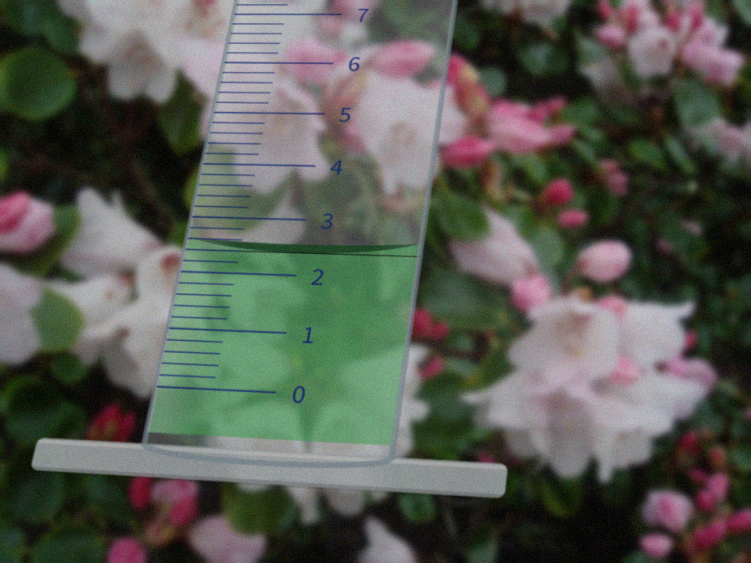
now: 2.4
